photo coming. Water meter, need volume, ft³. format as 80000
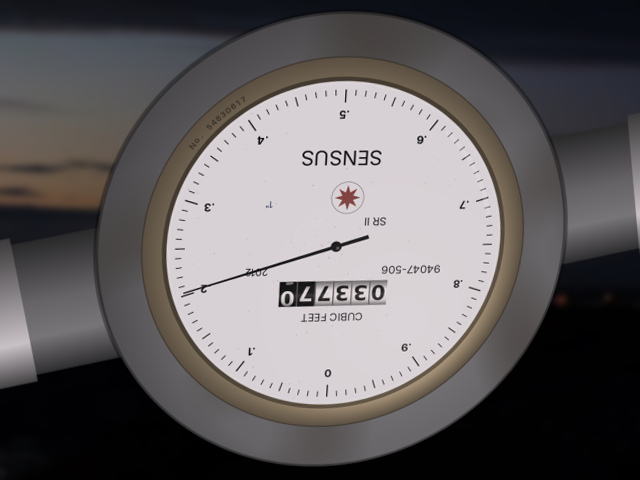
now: 33770.20
